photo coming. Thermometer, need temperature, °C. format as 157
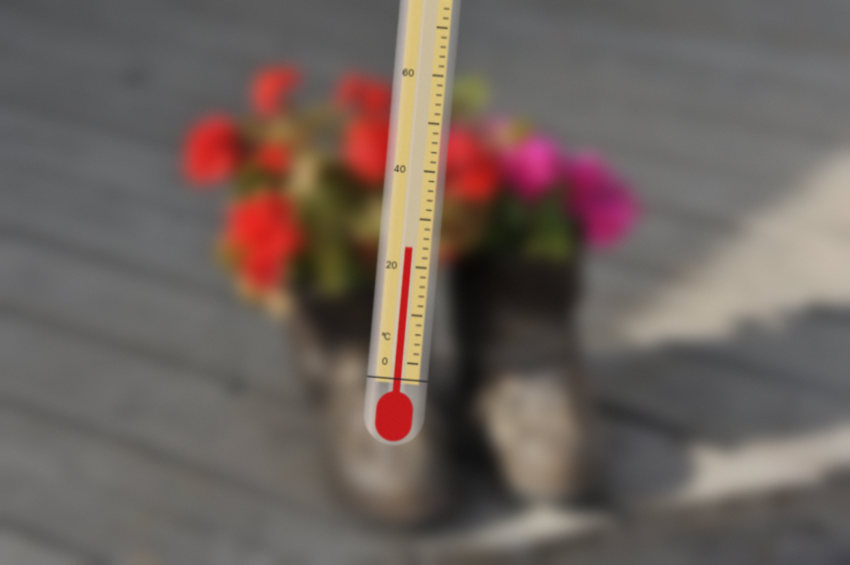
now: 24
